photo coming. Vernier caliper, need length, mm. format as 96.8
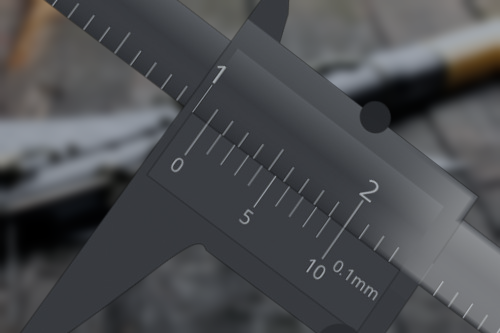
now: 11.0
